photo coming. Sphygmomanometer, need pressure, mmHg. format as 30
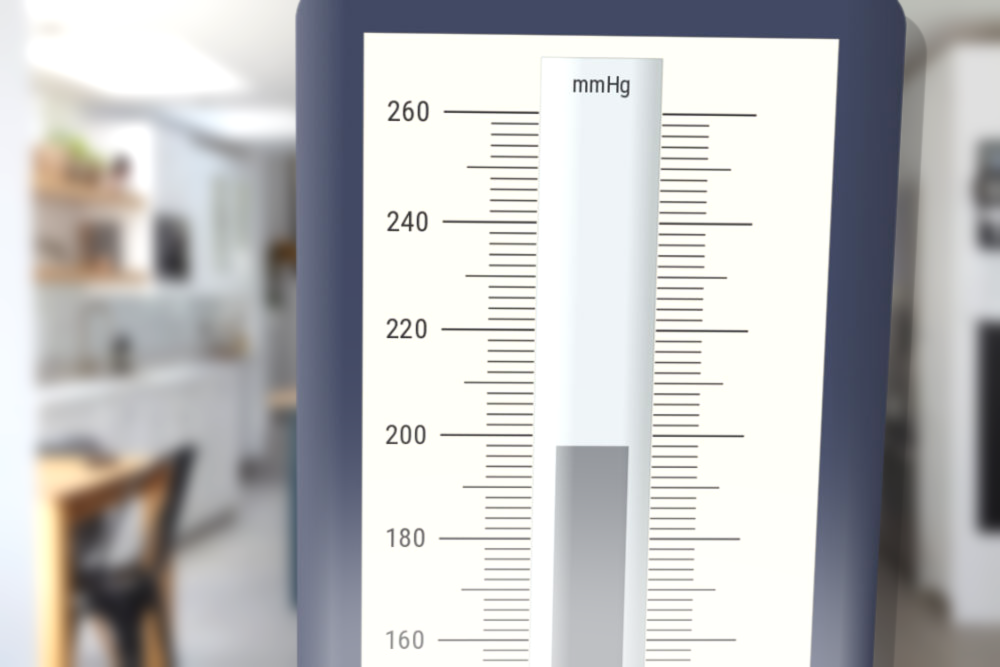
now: 198
